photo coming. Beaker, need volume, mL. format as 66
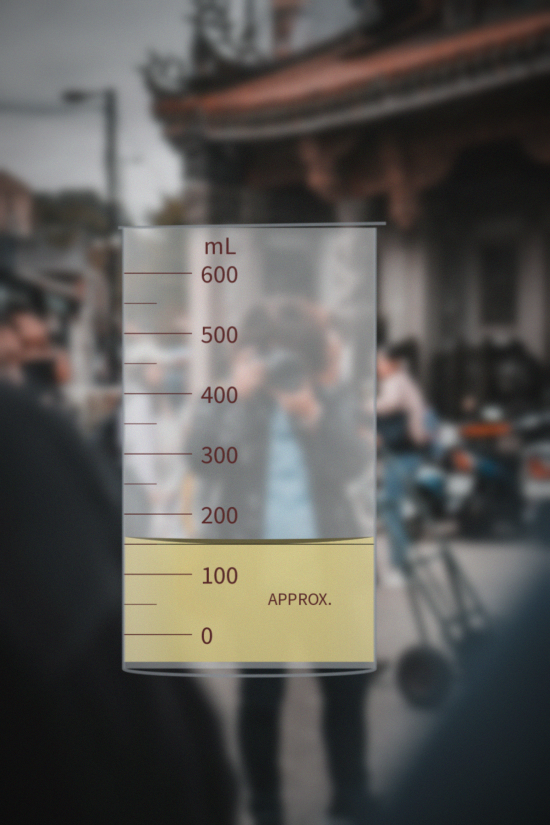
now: 150
